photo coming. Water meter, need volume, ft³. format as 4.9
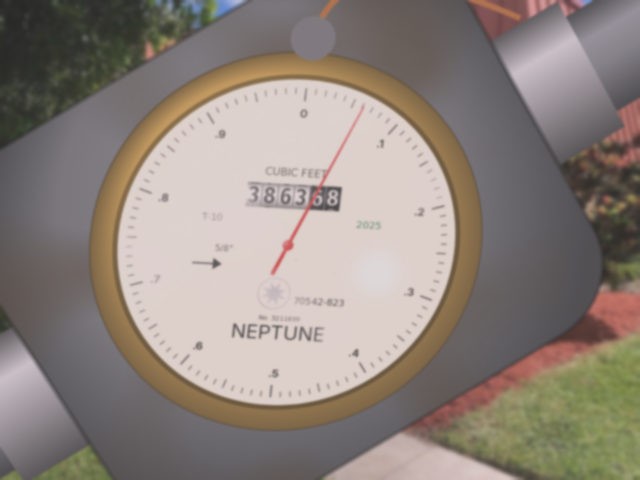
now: 386368.06
